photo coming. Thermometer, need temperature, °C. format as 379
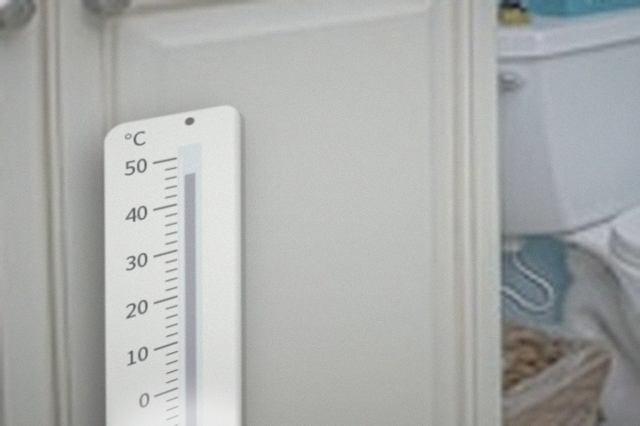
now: 46
